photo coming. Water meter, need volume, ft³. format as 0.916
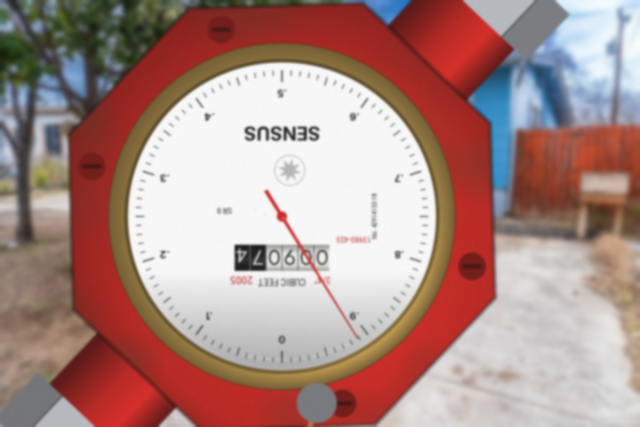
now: 9073.91
